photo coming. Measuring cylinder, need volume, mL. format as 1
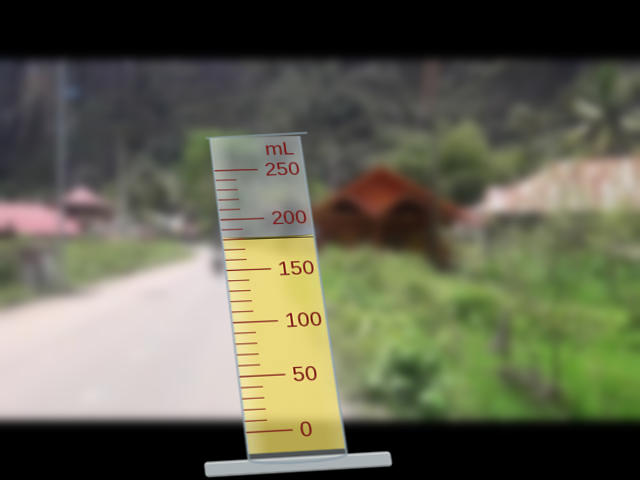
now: 180
